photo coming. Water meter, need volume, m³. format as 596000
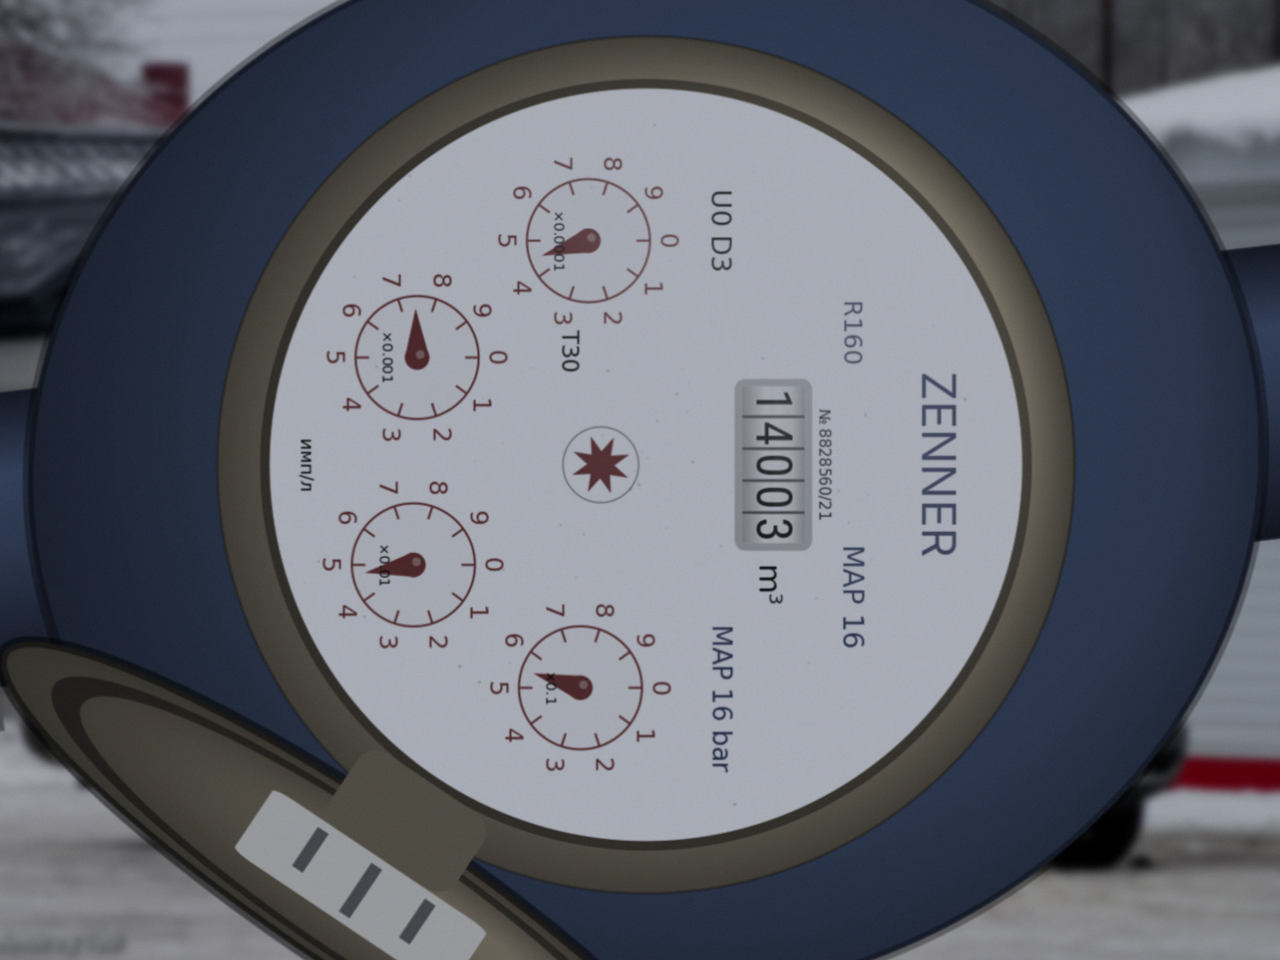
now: 14003.5474
